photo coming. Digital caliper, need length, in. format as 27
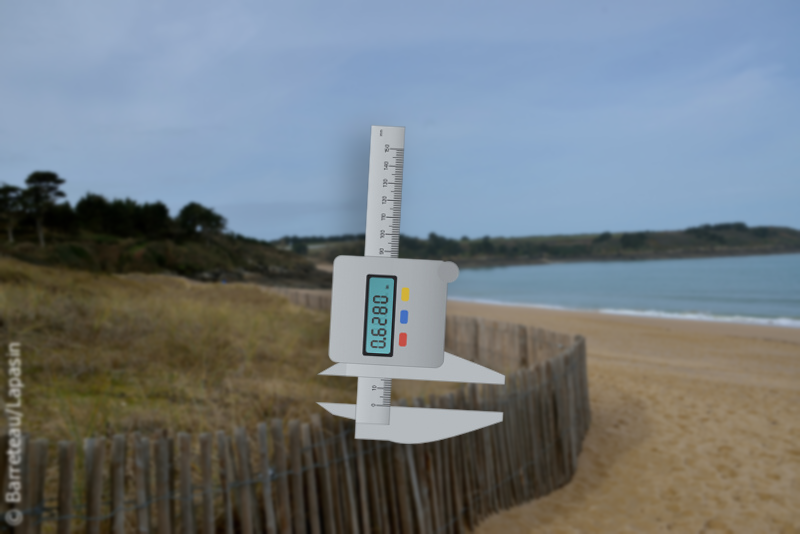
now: 0.6280
